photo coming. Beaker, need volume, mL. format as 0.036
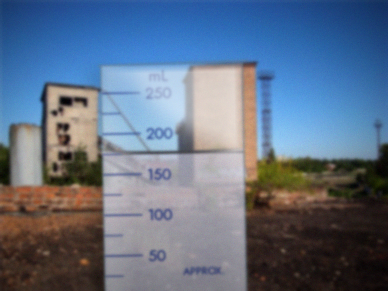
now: 175
